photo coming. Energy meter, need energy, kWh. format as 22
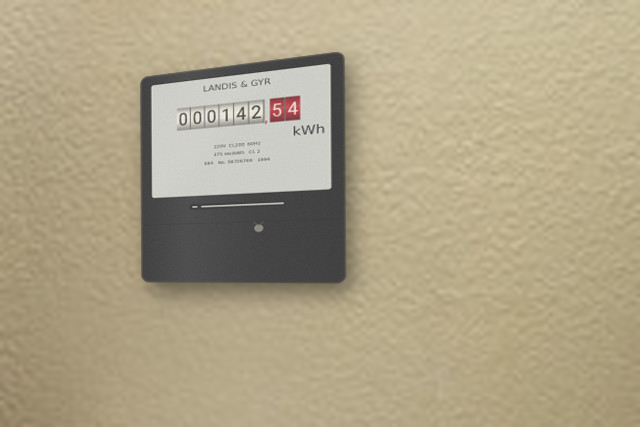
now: 142.54
